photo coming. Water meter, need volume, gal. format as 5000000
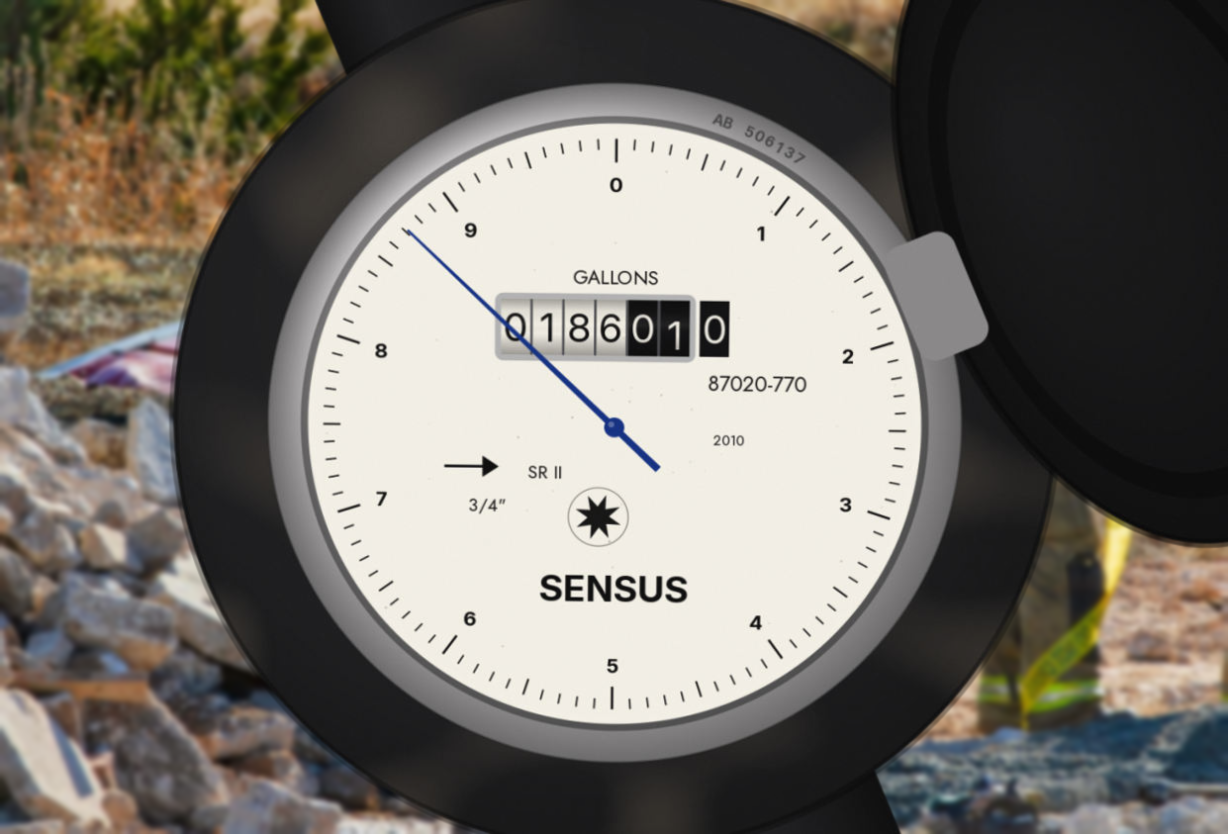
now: 186008.7
